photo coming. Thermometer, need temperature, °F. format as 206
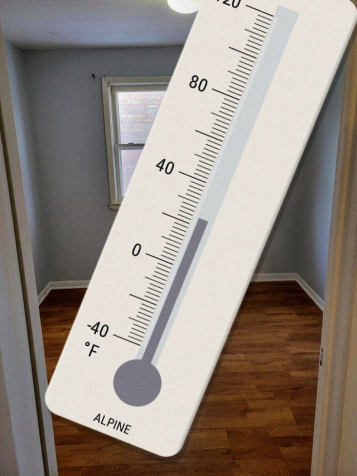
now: 24
